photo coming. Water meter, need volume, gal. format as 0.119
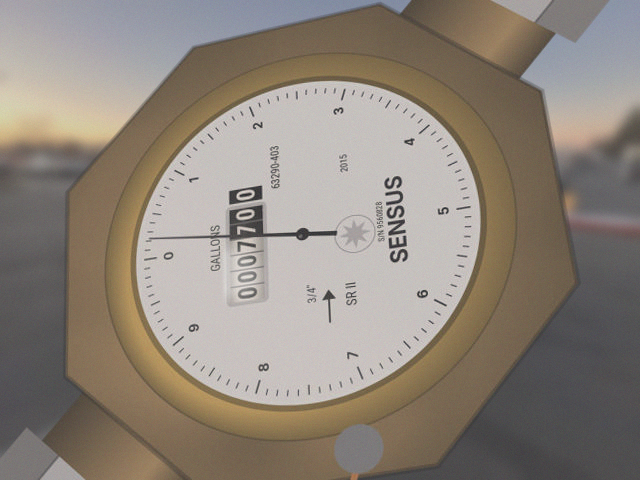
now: 7700.2
